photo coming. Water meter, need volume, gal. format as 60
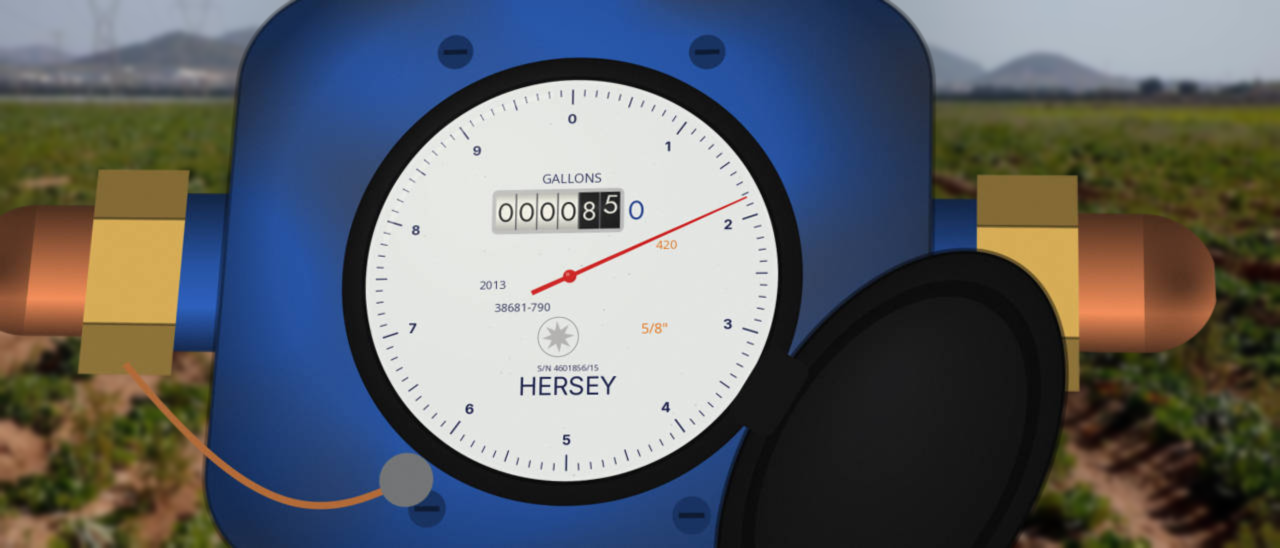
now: 851.8
